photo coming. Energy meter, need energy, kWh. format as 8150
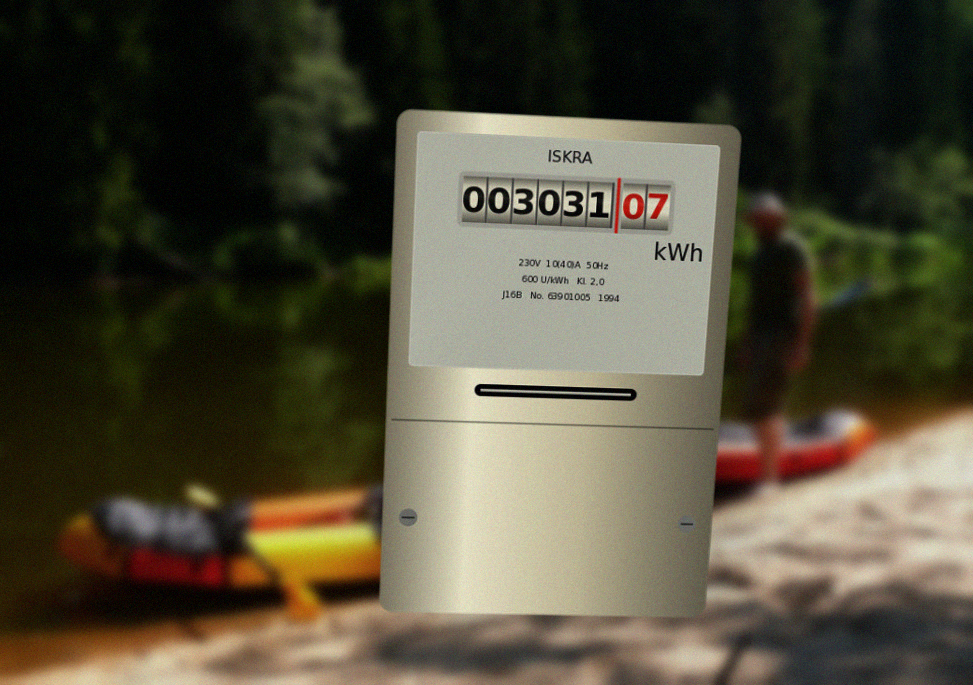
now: 3031.07
